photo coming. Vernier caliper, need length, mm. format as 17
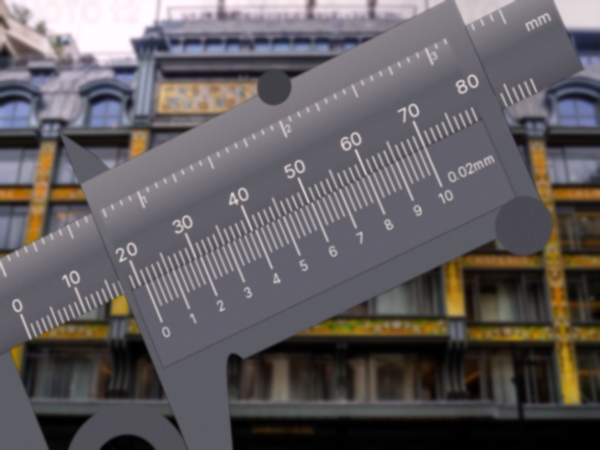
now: 21.0
